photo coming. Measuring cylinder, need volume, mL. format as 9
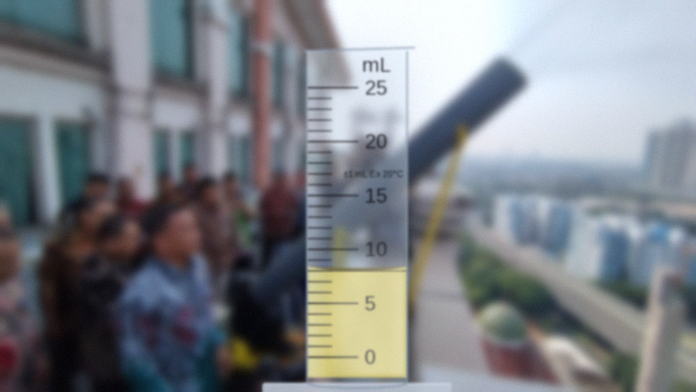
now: 8
